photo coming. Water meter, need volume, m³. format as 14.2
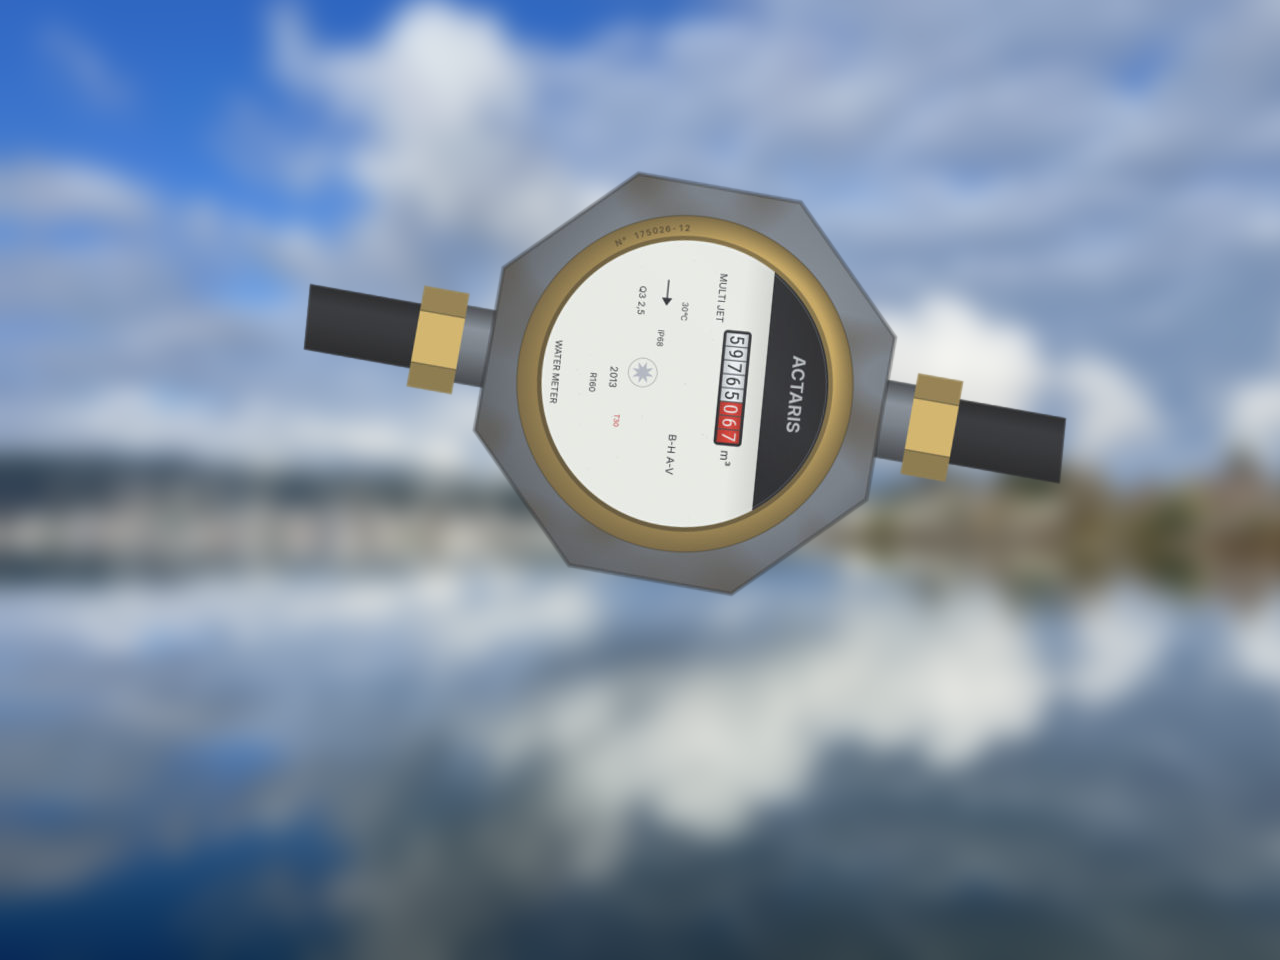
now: 59765.067
